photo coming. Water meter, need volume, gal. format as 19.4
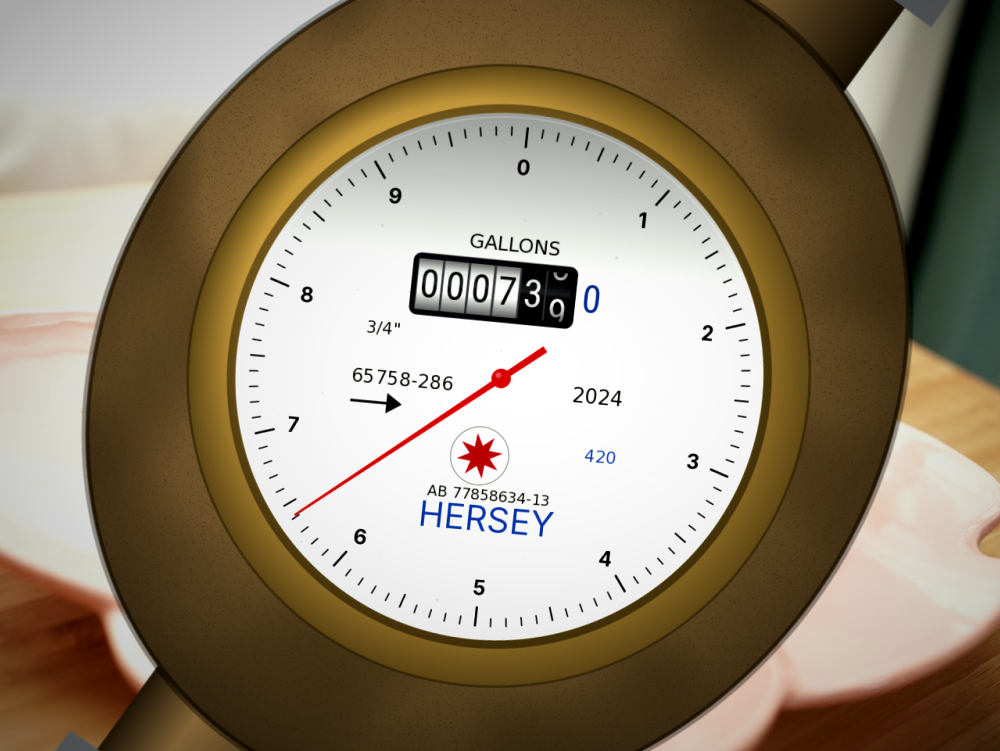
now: 7386.4
